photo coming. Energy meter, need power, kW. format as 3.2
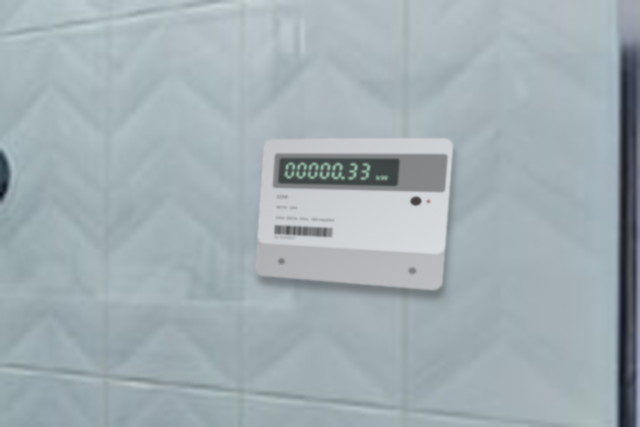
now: 0.33
